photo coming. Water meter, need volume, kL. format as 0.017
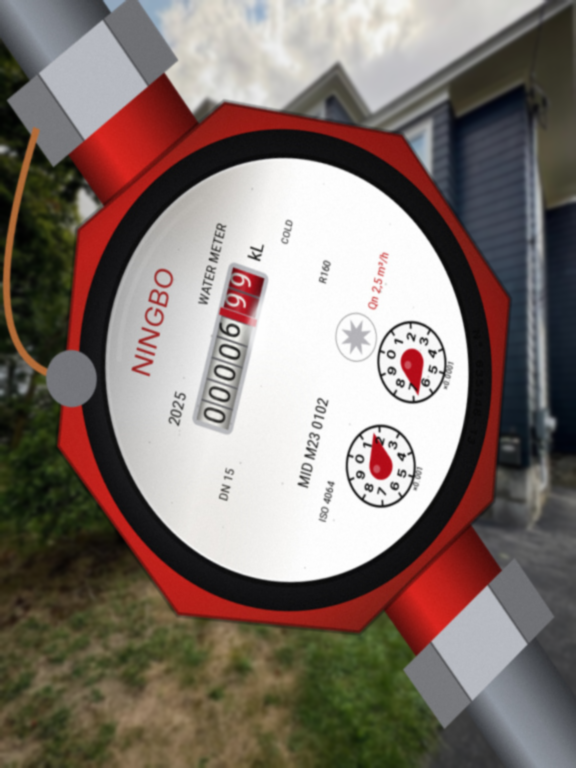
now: 6.9916
